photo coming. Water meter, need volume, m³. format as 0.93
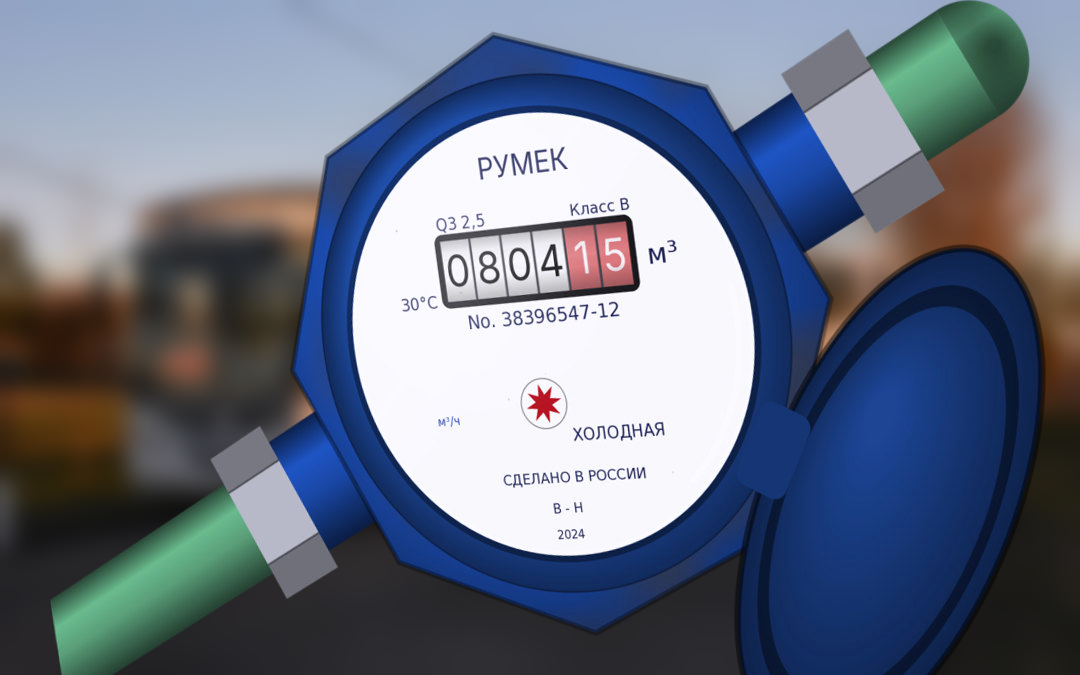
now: 804.15
